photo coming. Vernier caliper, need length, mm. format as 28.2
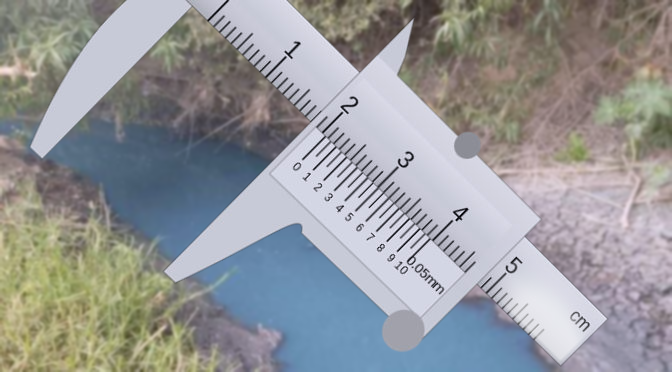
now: 20.6
